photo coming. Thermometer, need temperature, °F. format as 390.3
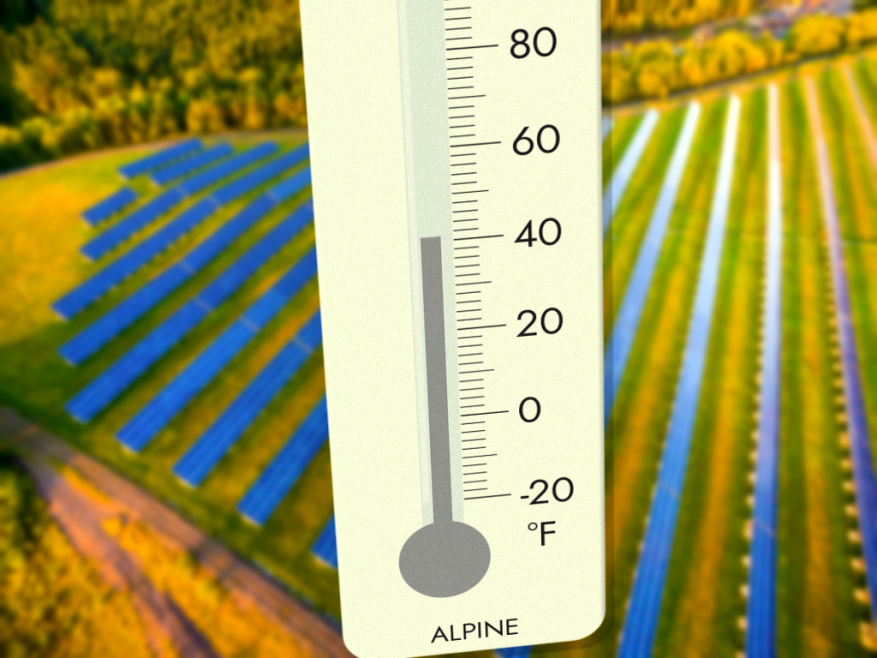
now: 41
